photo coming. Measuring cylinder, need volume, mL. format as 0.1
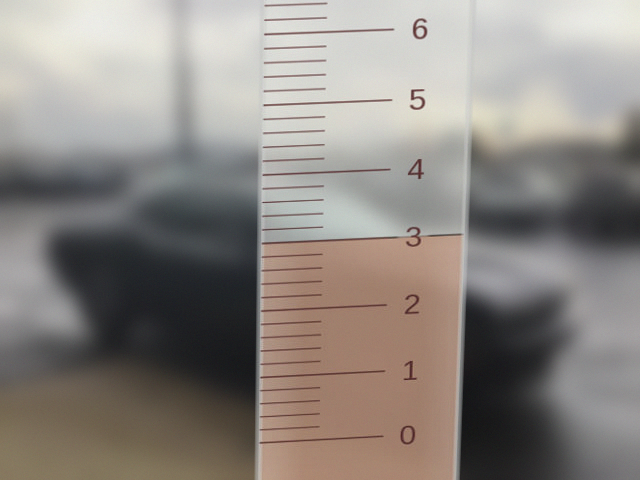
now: 3
